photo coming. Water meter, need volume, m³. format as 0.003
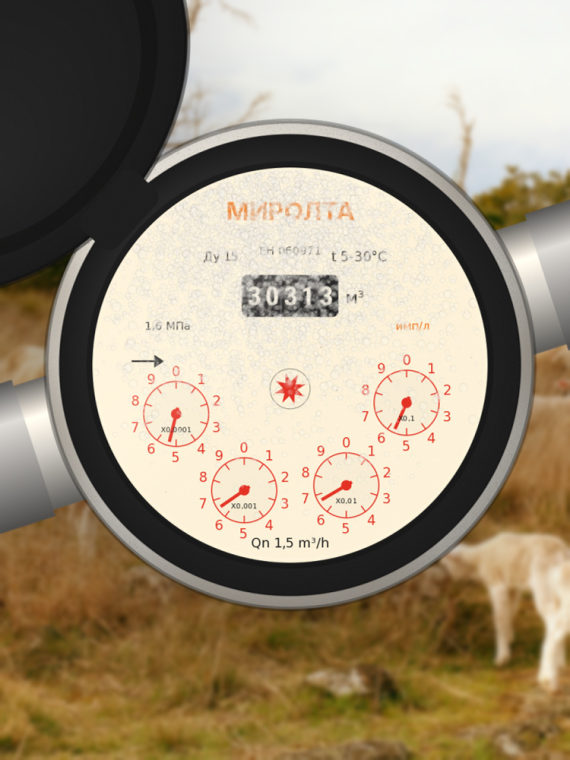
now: 30313.5665
